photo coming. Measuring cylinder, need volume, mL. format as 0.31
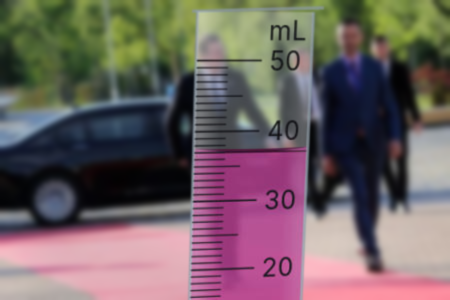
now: 37
